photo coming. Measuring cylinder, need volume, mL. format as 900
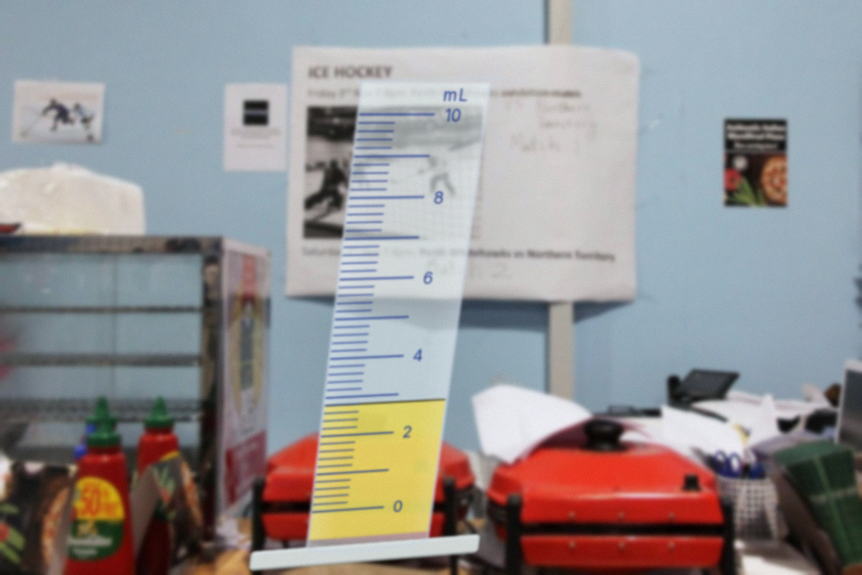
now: 2.8
